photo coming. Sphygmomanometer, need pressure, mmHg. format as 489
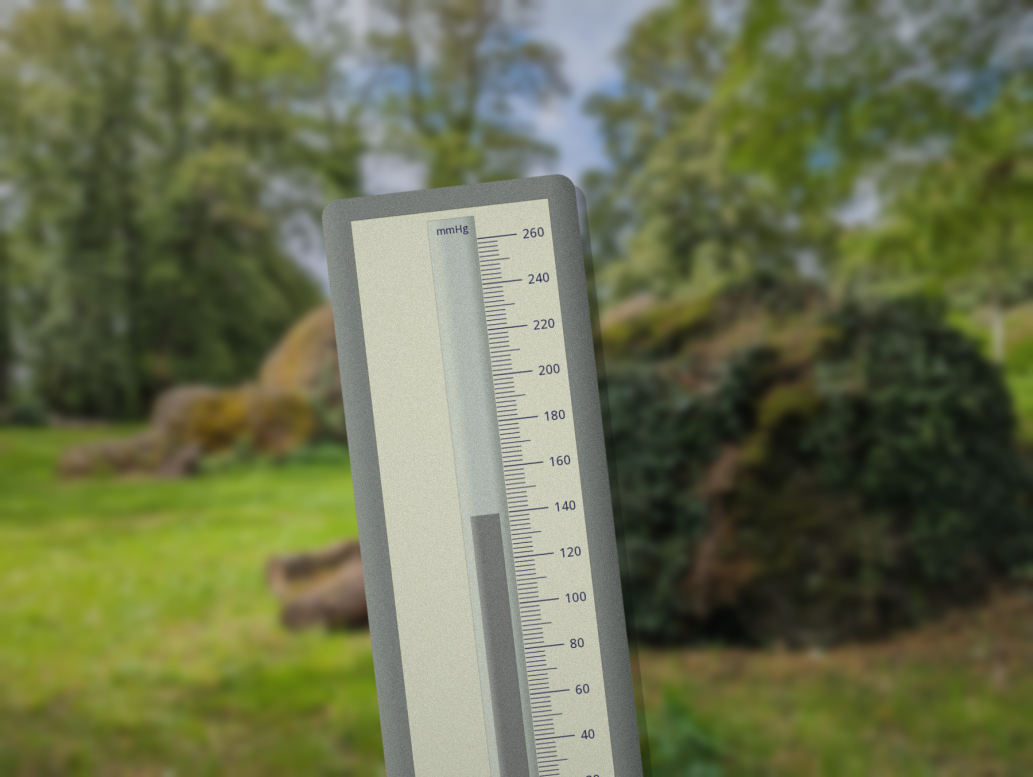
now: 140
